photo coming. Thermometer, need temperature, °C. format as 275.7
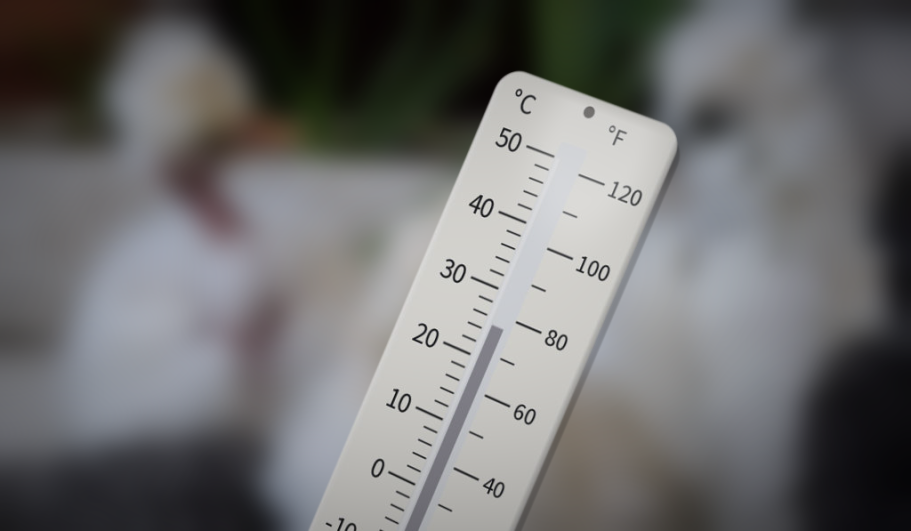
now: 25
